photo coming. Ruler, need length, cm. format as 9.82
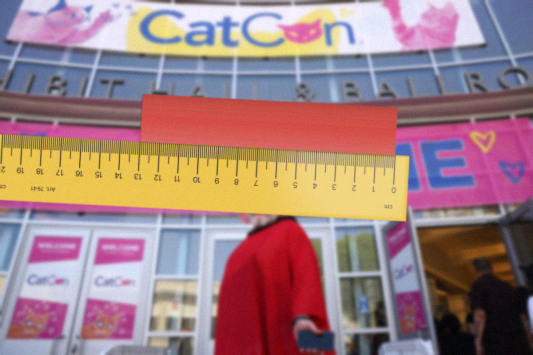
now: 13
